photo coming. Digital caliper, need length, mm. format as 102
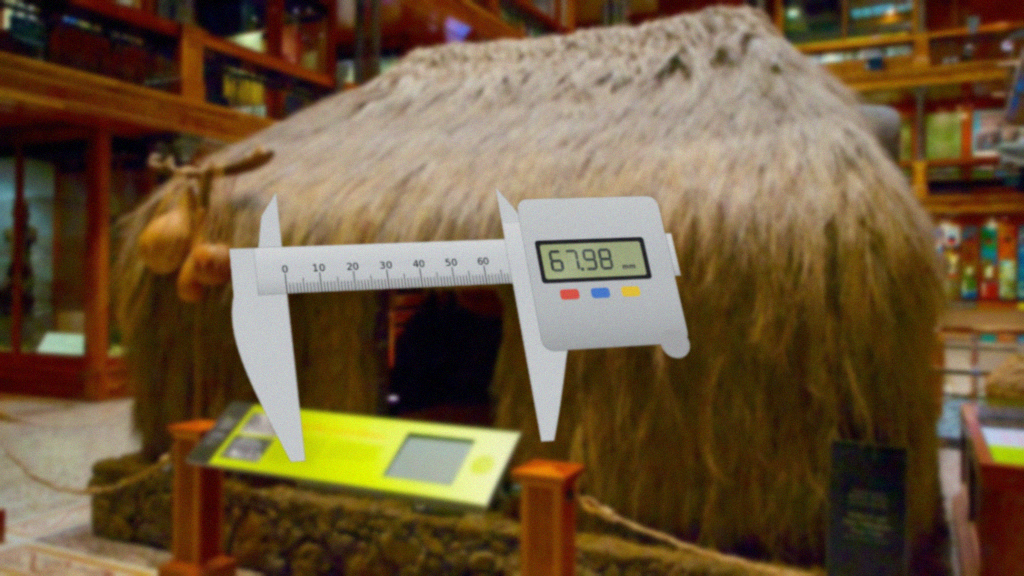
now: 67.98
